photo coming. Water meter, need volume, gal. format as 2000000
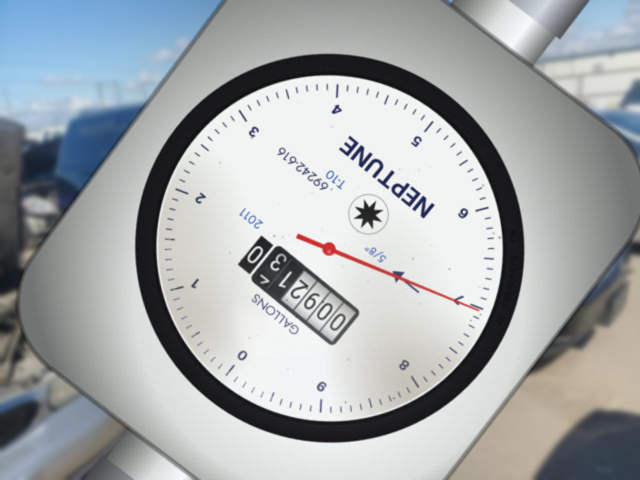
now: 92127.0
